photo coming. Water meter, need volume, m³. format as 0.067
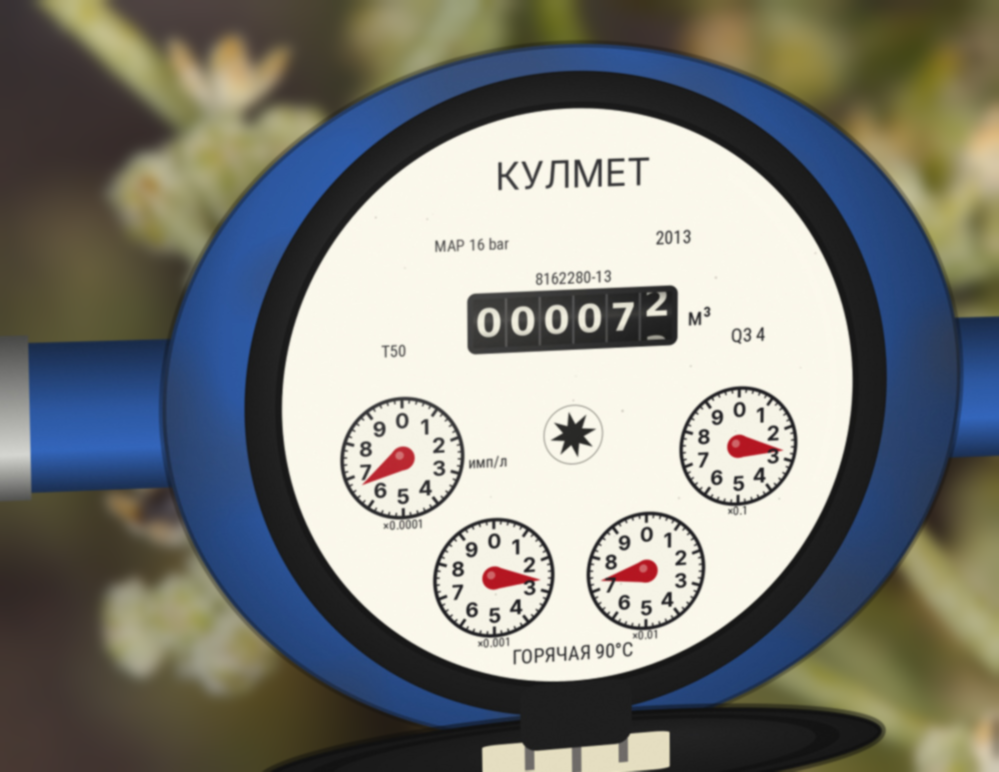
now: 72.2726
